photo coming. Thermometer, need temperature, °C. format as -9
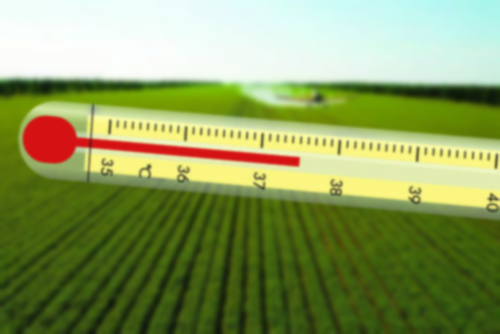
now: 37.5
